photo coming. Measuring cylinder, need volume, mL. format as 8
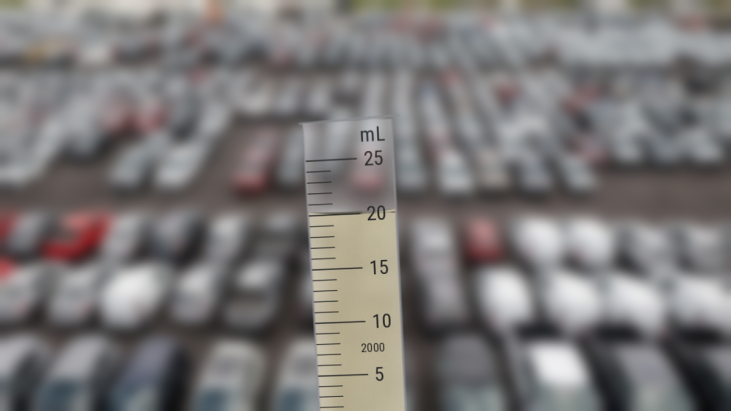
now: 20
